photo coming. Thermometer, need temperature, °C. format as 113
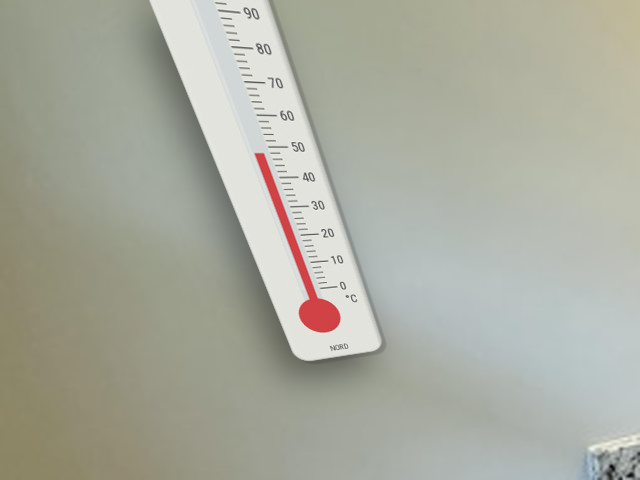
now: 48
